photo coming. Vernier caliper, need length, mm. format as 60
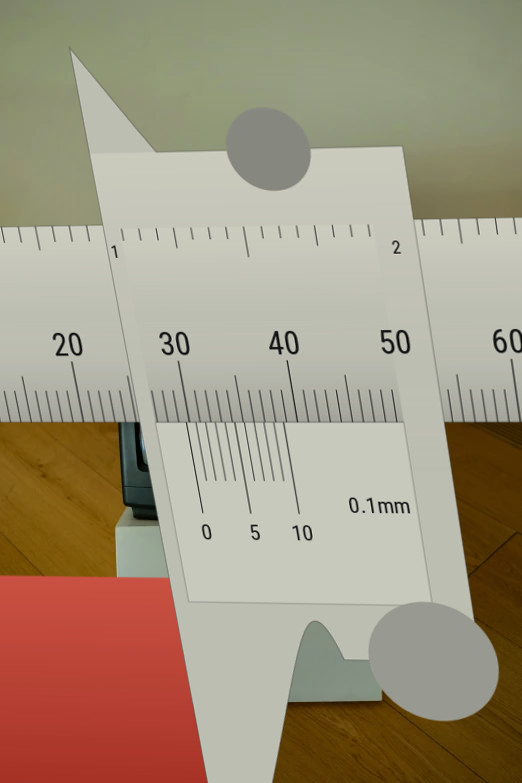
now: 29.7
